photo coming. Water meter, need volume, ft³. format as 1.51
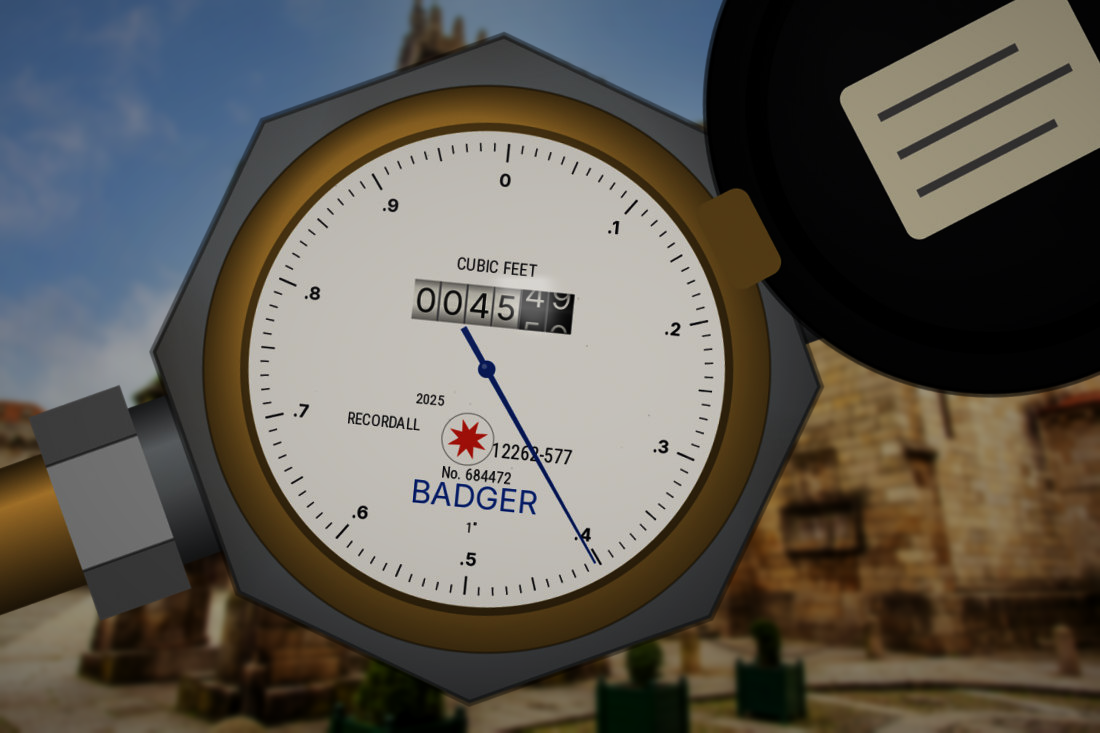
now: 4549.40
